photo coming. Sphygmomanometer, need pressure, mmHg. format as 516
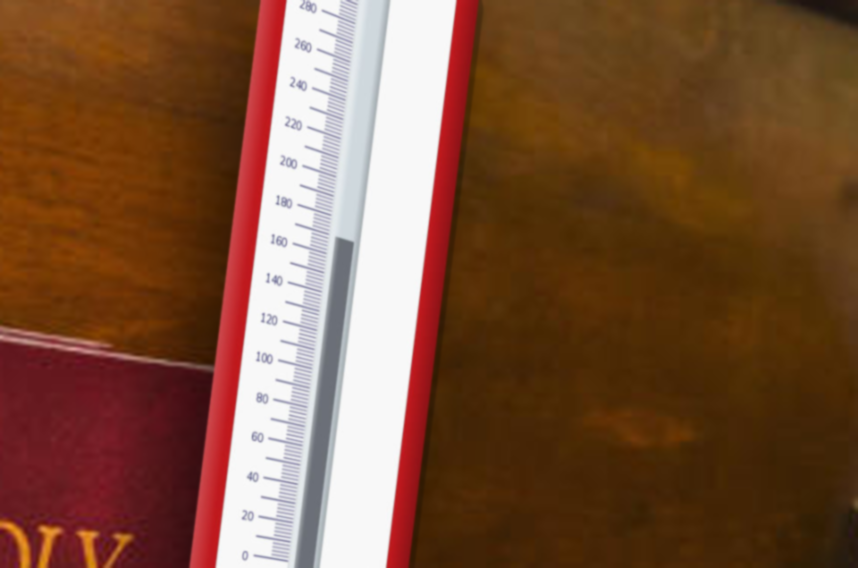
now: 170
